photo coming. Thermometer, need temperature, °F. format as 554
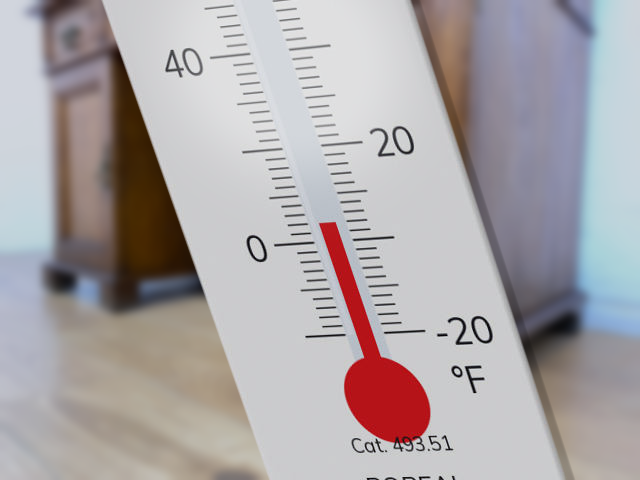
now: 4
